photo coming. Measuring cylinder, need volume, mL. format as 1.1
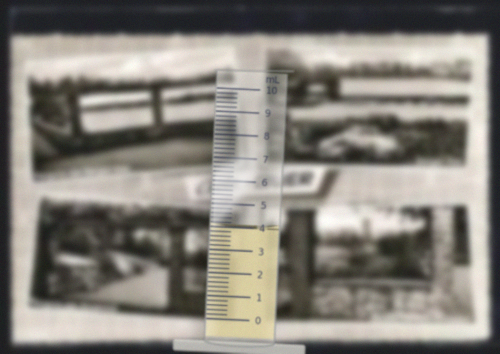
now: 4
